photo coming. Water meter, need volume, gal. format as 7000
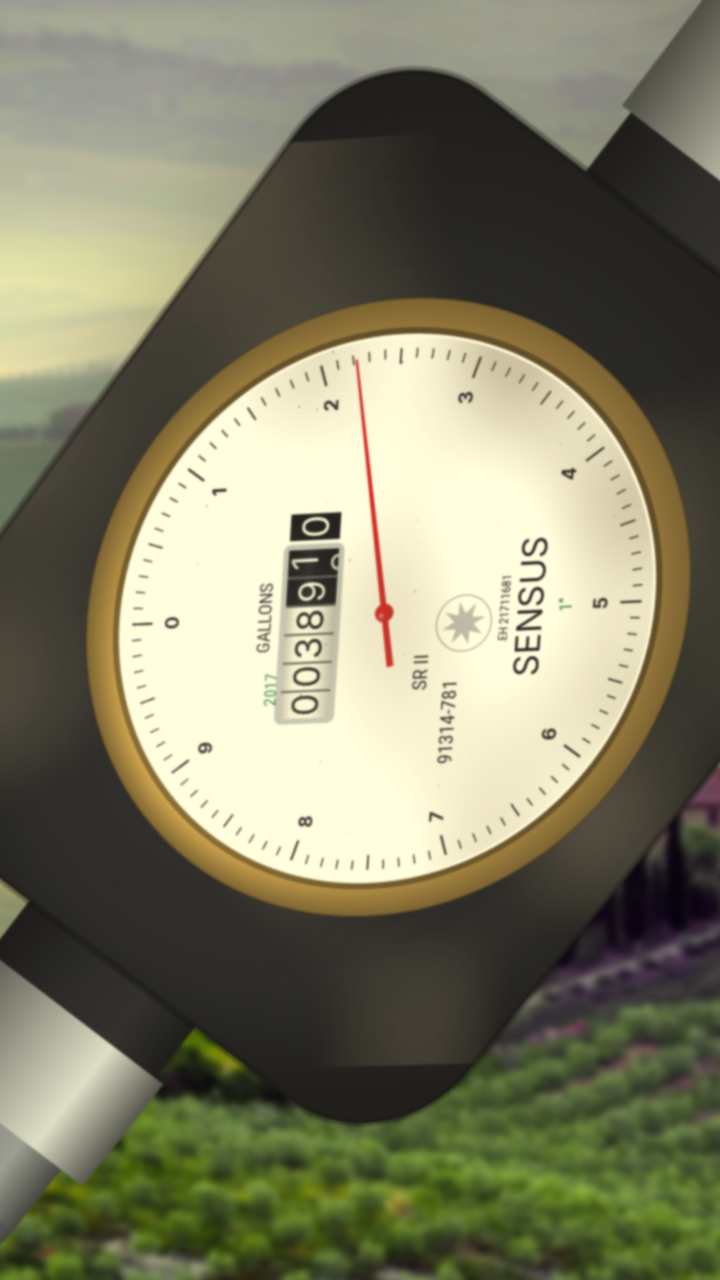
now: 38912.2
